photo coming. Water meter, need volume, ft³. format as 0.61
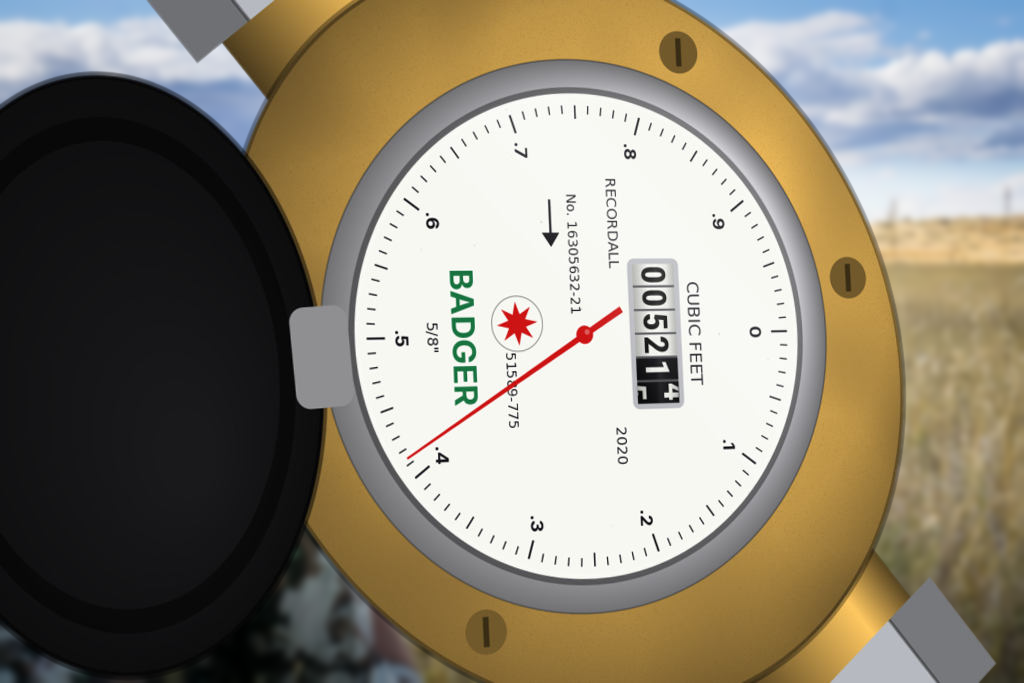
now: 5214.41
